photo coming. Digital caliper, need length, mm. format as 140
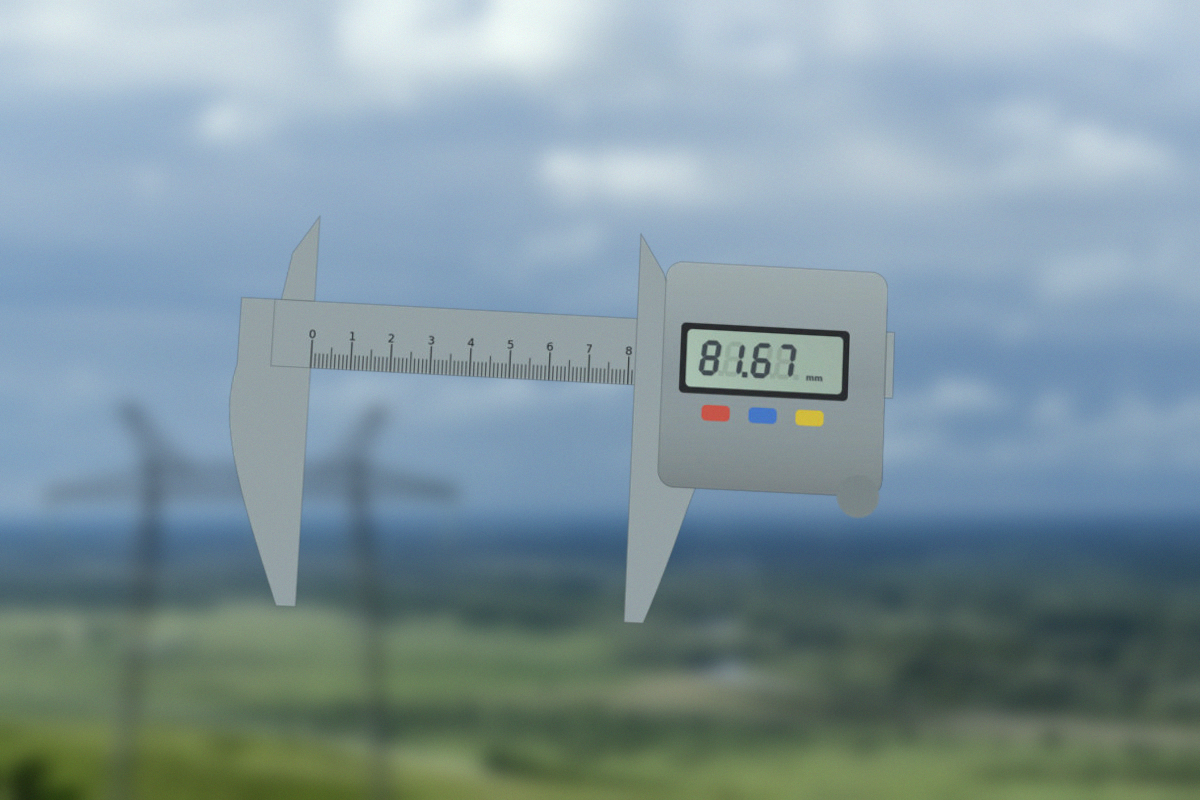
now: 81.67
